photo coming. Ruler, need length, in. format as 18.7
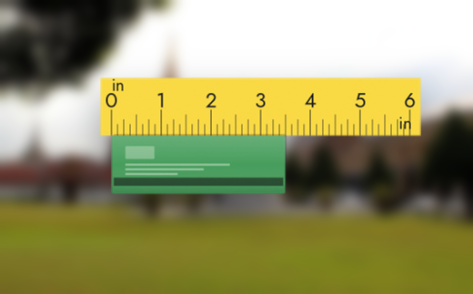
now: 3.5
